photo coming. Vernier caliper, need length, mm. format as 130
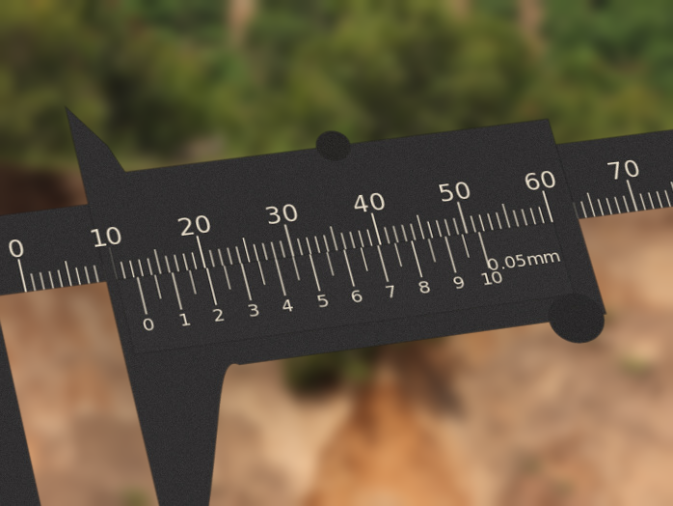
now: 12.4
